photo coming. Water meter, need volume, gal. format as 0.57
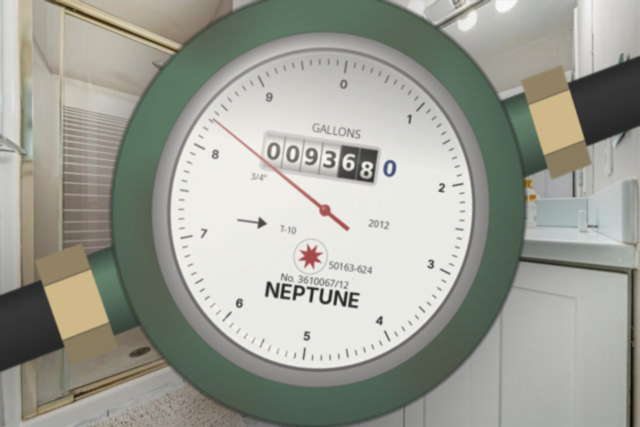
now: 93678.3
